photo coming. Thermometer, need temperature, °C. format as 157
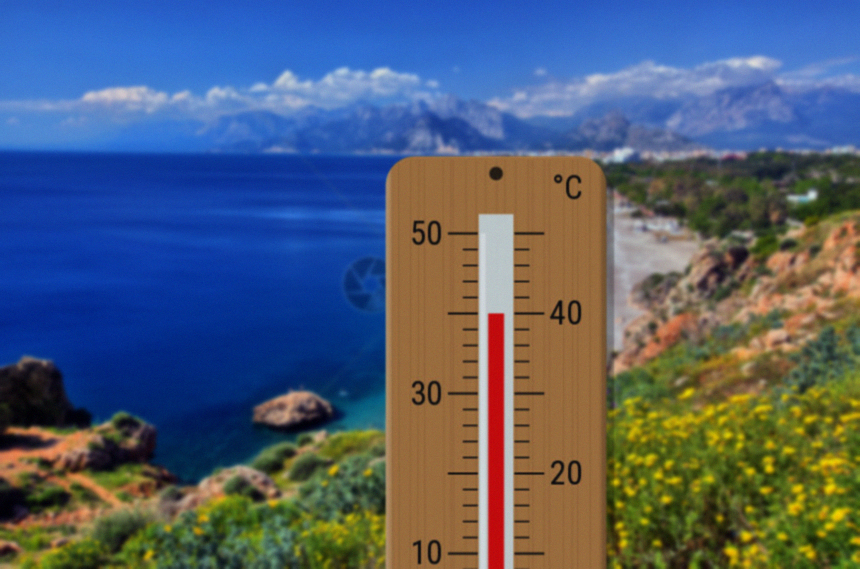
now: 40
